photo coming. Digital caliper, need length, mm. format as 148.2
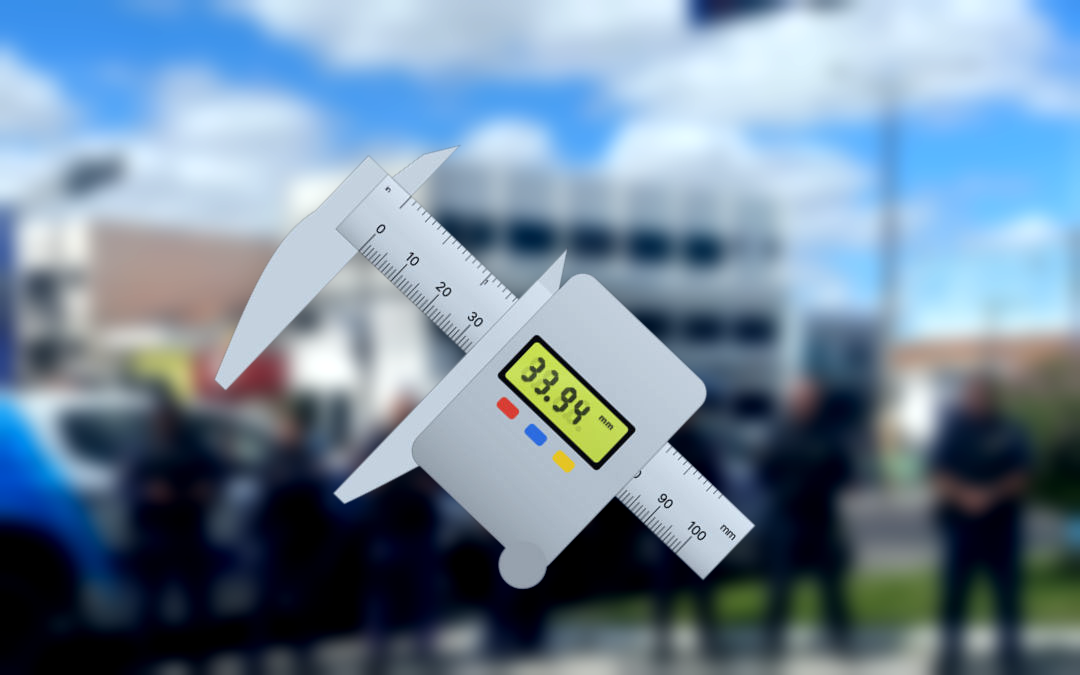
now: 33.94
